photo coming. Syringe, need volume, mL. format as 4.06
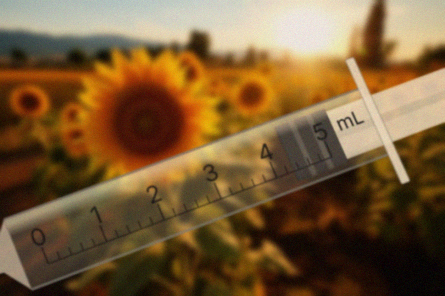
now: 4.3
